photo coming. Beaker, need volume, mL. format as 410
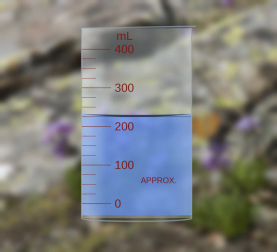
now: 225
